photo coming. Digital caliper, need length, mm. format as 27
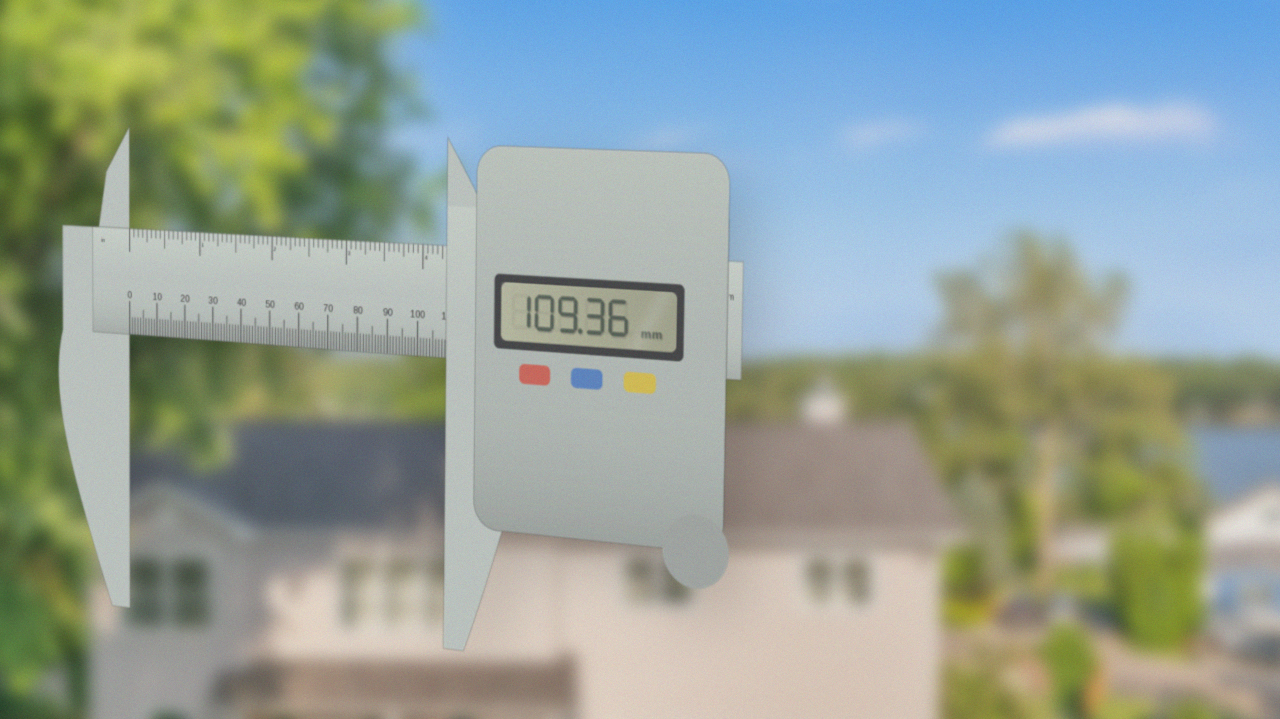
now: 109.36
